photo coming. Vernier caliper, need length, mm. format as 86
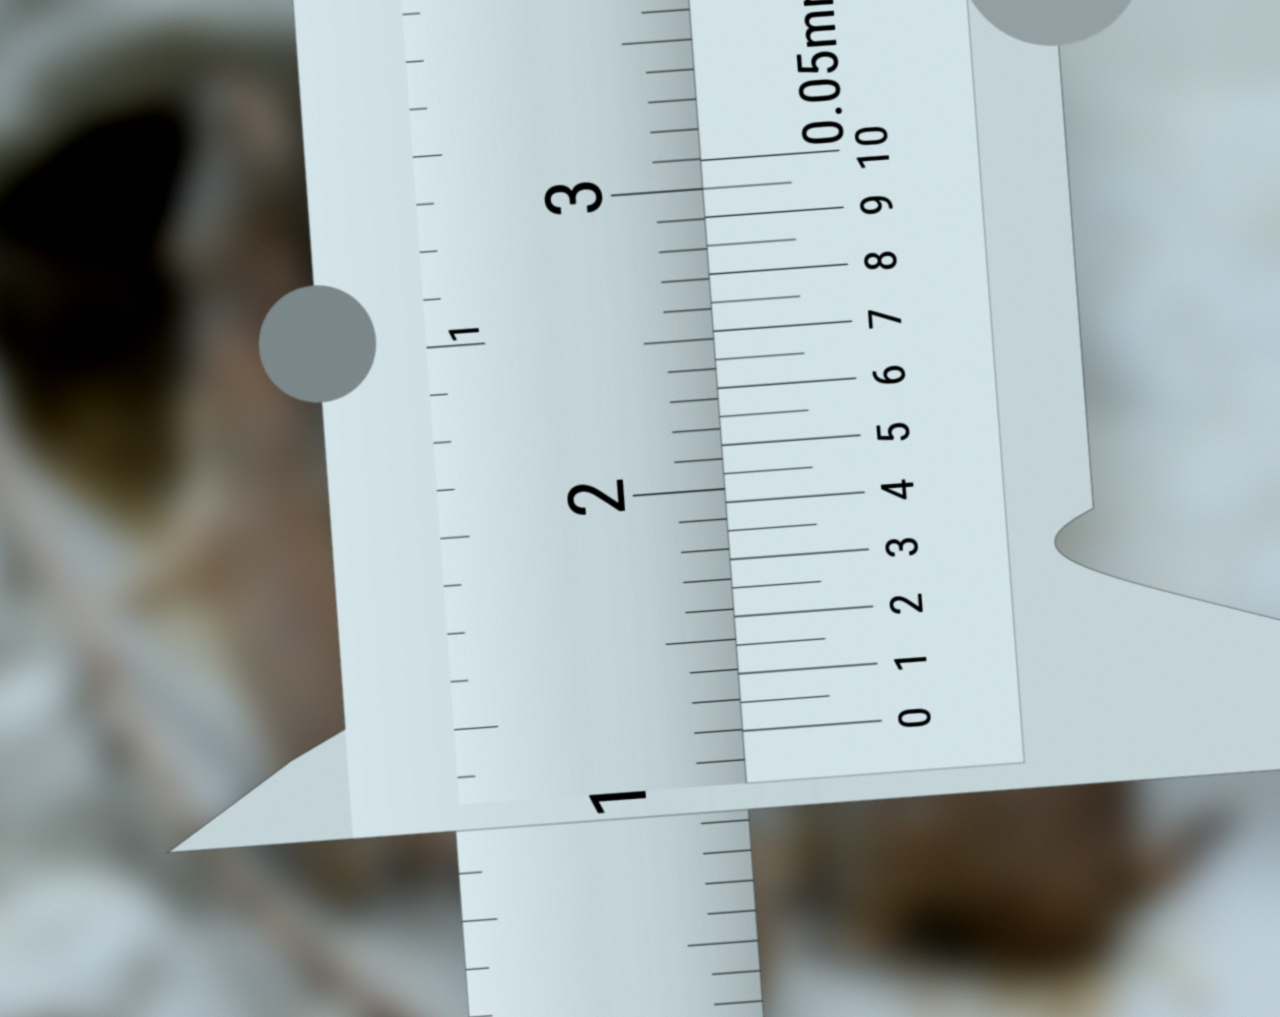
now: 11.95
